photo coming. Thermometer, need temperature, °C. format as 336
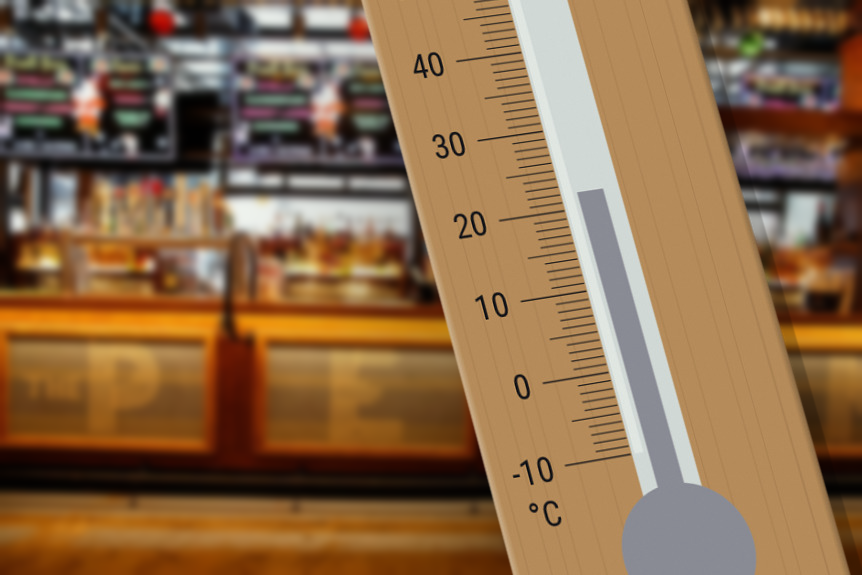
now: 22
